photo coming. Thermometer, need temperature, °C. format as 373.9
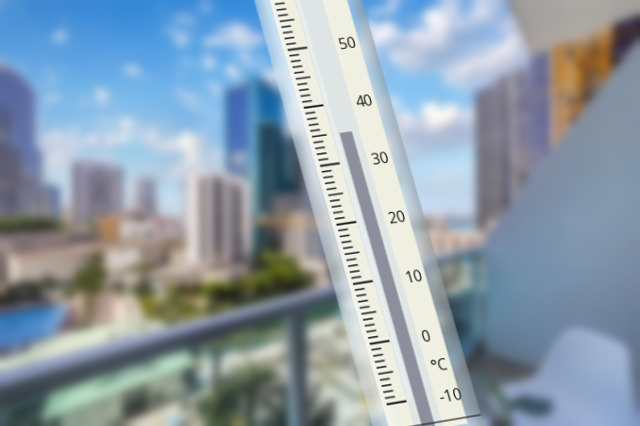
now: 35
